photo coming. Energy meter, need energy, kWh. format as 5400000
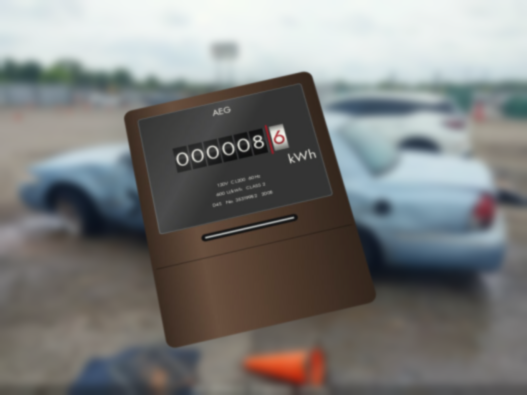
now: 8.6
